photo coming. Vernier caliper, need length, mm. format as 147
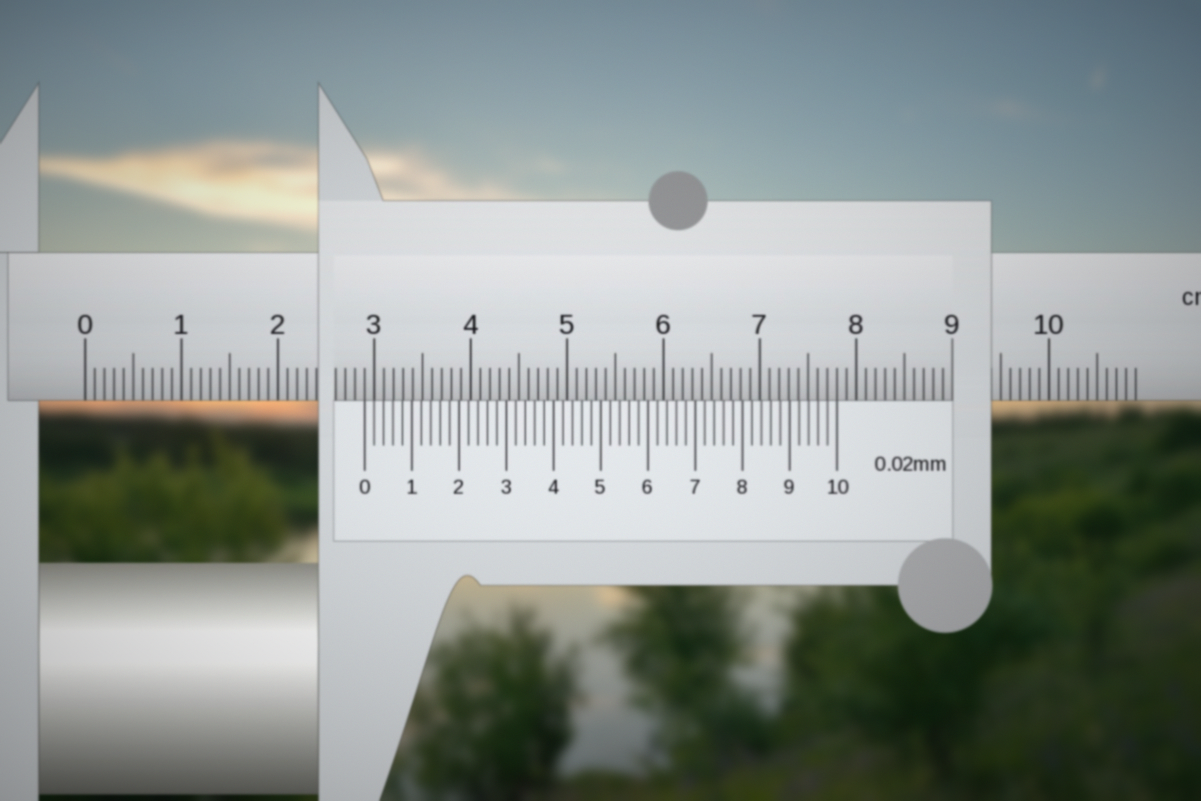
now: 29.0
